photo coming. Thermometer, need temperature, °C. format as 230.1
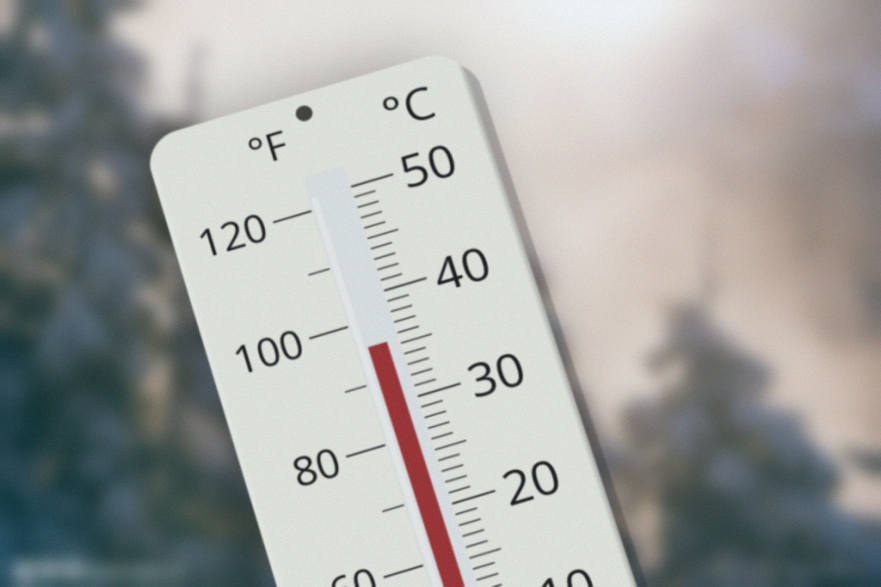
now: 35.5
